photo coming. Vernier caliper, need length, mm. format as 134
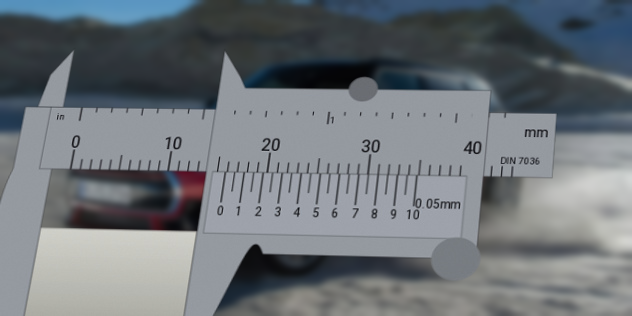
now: 15.8
